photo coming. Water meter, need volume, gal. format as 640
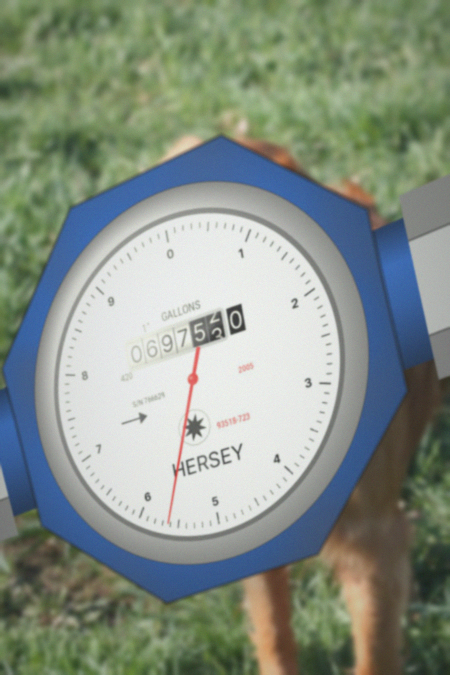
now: 697525.6
